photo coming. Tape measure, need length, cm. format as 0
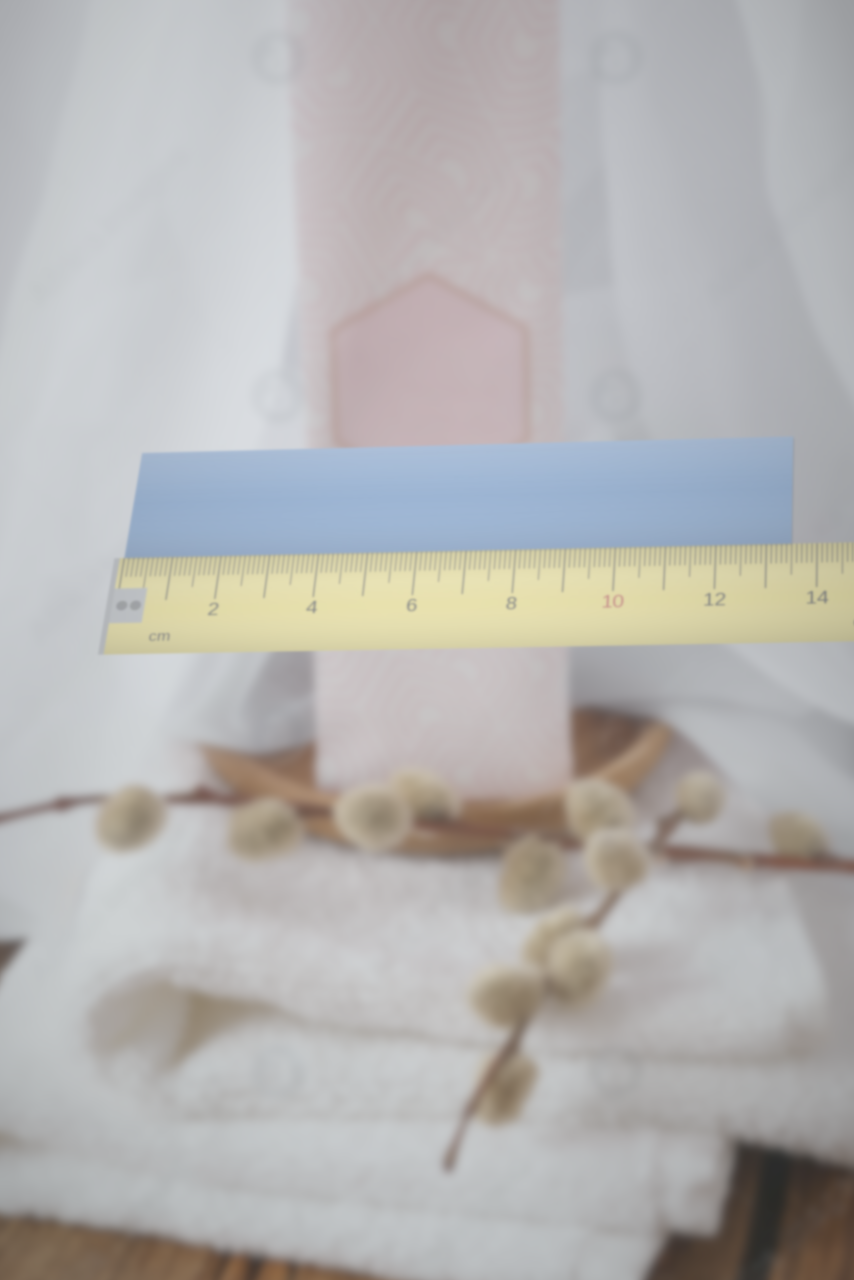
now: 13.5
